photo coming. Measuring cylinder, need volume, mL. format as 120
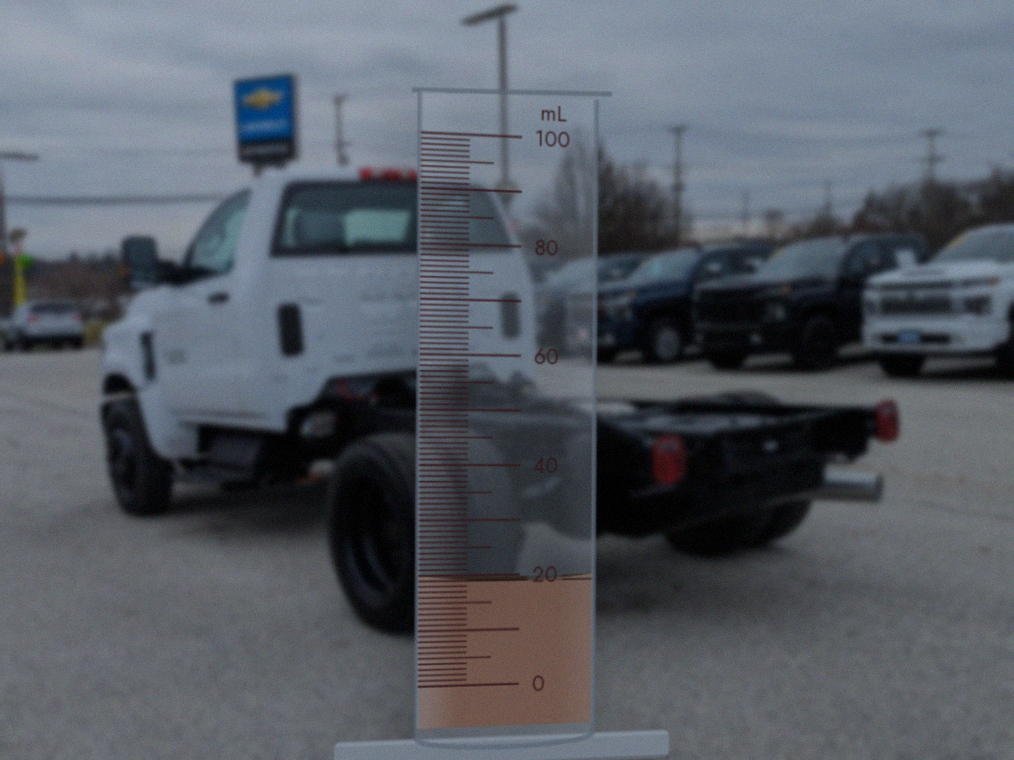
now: 19
